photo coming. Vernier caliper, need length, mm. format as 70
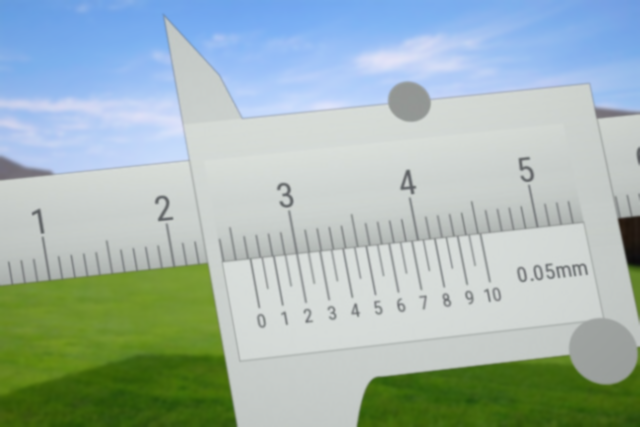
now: 26.2
